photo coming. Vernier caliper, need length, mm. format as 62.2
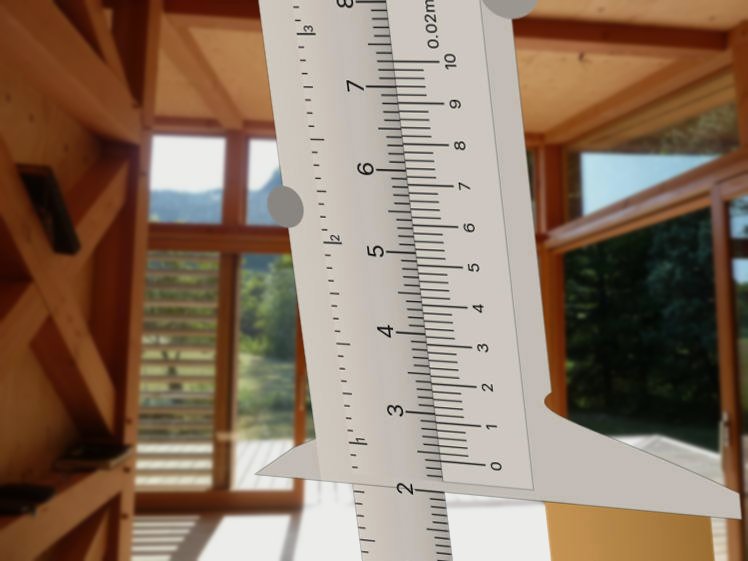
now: 24.0
